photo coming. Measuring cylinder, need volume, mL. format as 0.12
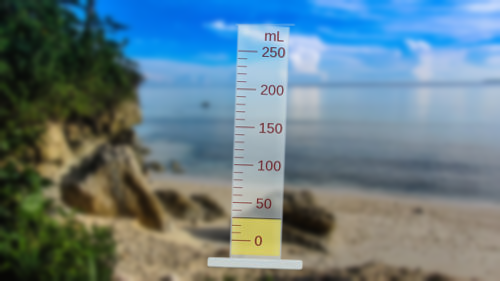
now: 30
